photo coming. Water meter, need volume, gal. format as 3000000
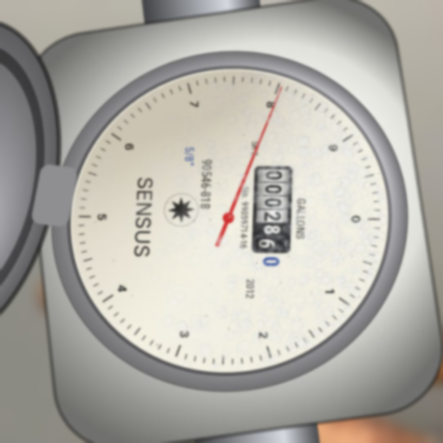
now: 2858.0
